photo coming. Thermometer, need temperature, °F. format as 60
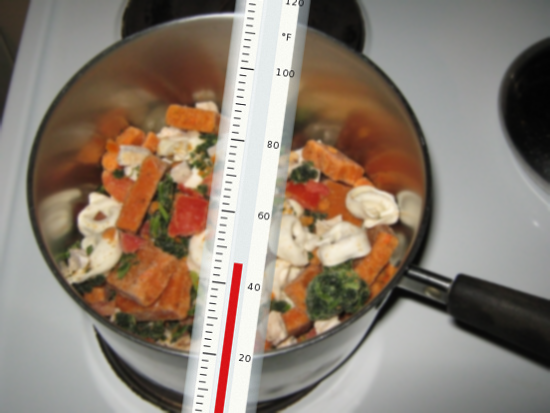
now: 46
